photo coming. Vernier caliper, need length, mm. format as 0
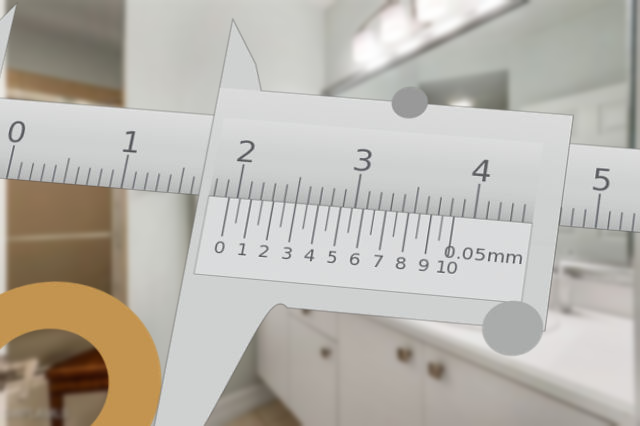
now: 19.3
